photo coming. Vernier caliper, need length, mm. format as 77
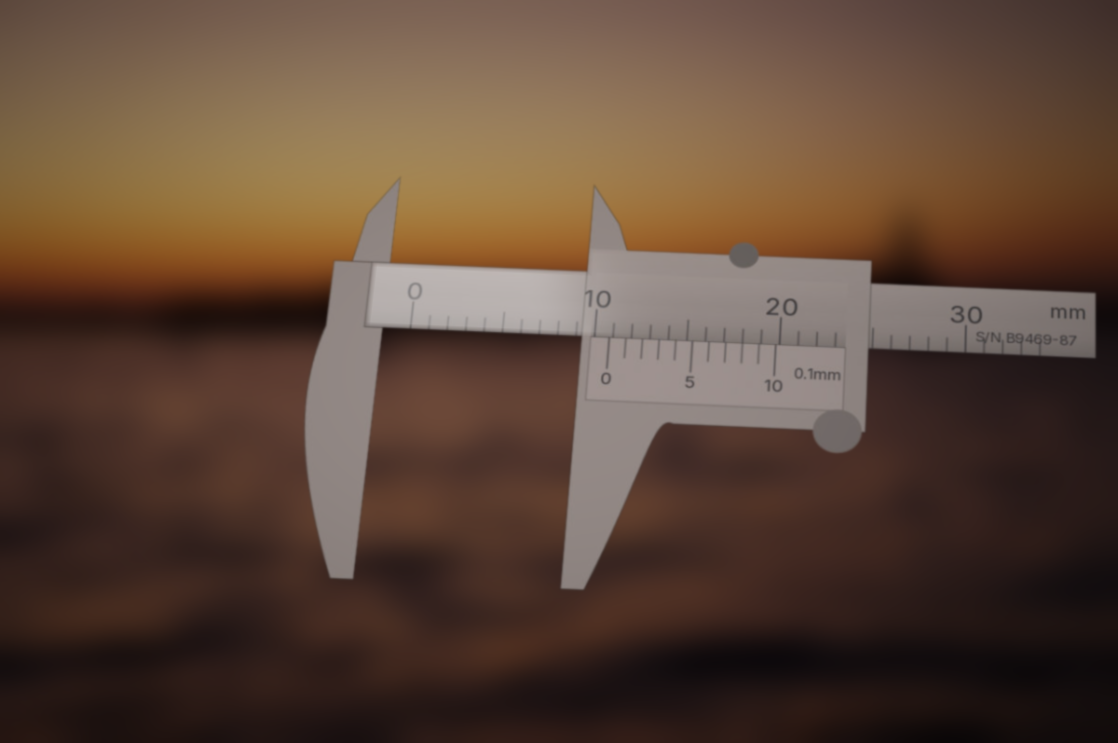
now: 10.8
